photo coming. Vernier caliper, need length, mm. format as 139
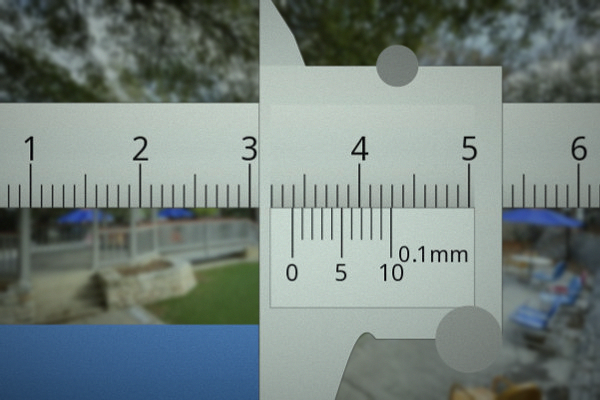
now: 33.9
